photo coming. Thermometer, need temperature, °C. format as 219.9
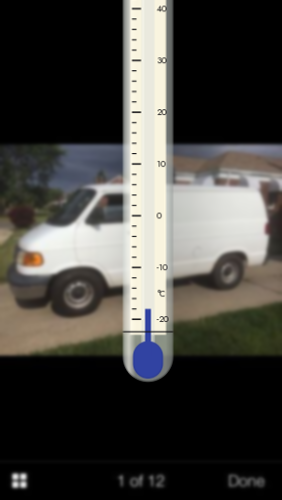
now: -18
